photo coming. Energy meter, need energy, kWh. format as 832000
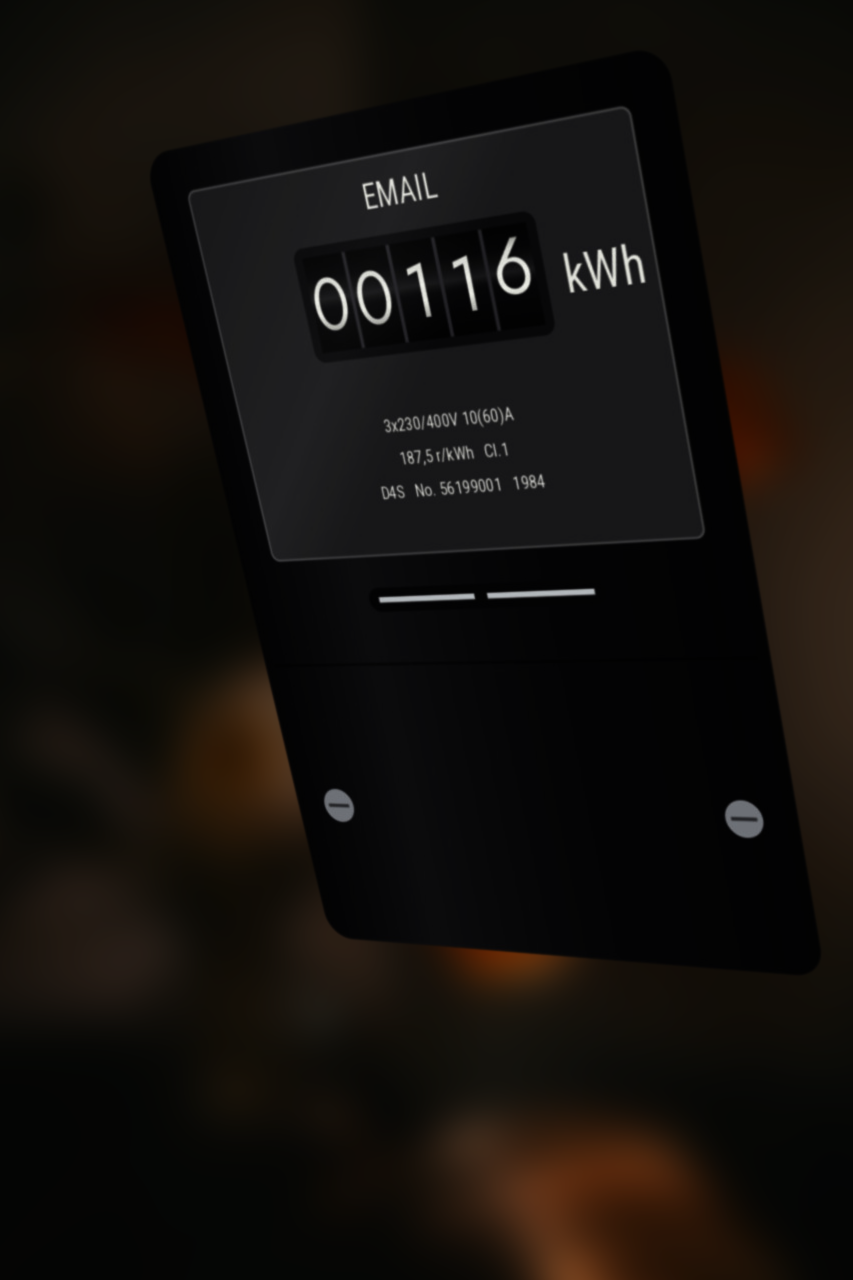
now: 116
